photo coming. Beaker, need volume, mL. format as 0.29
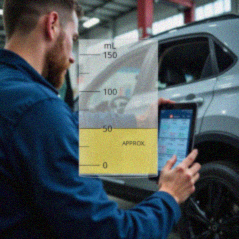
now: 50
